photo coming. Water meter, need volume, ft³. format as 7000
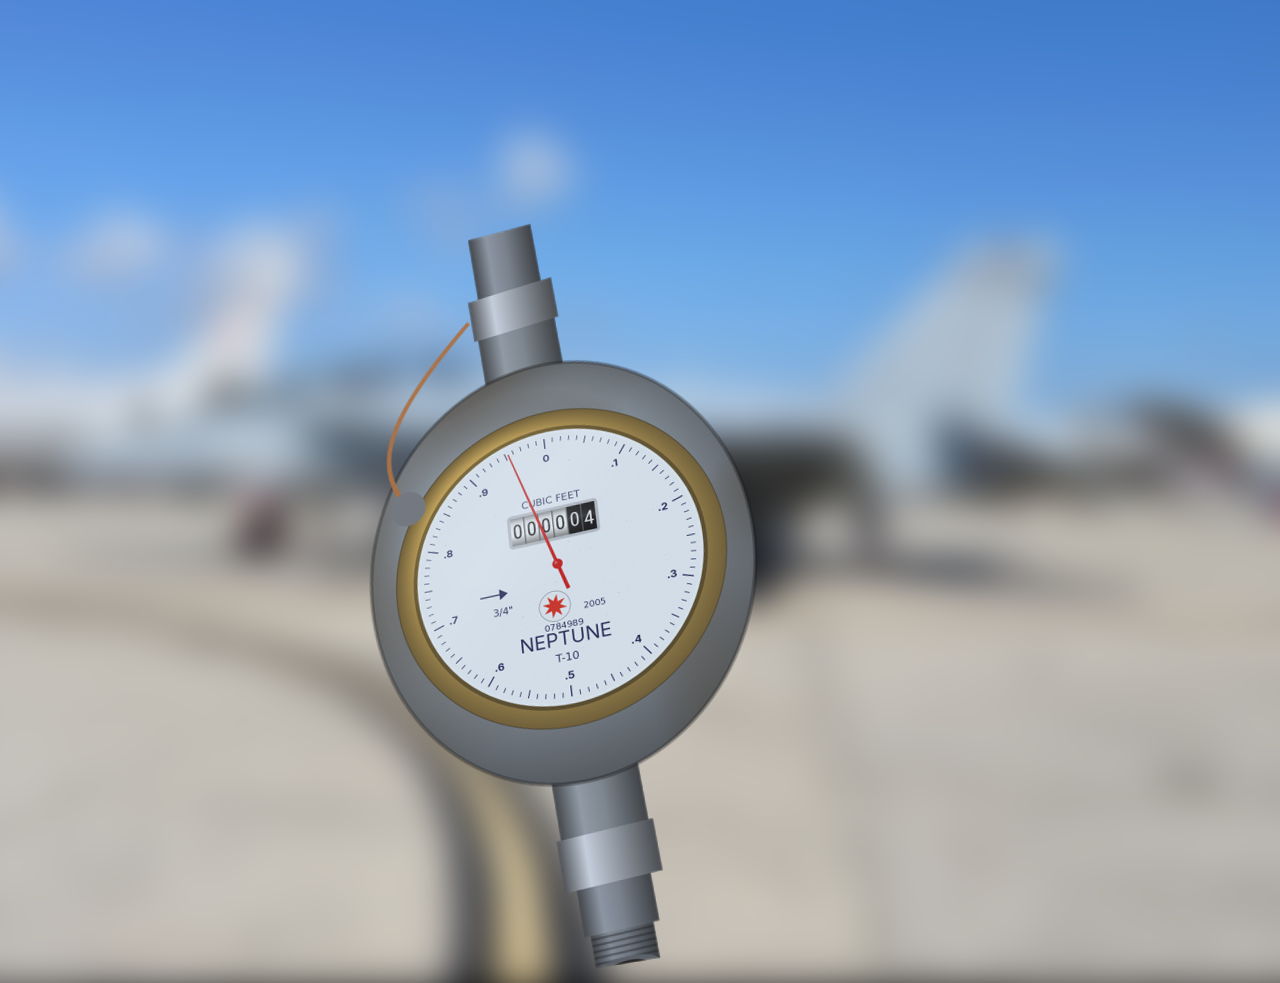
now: 3.95
